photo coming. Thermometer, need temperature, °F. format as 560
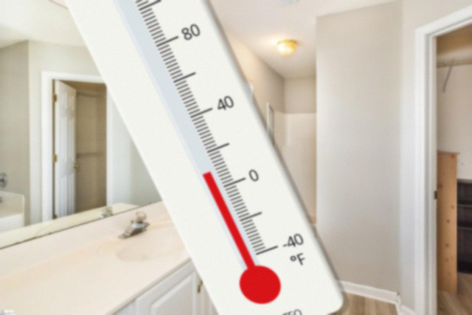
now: 10
